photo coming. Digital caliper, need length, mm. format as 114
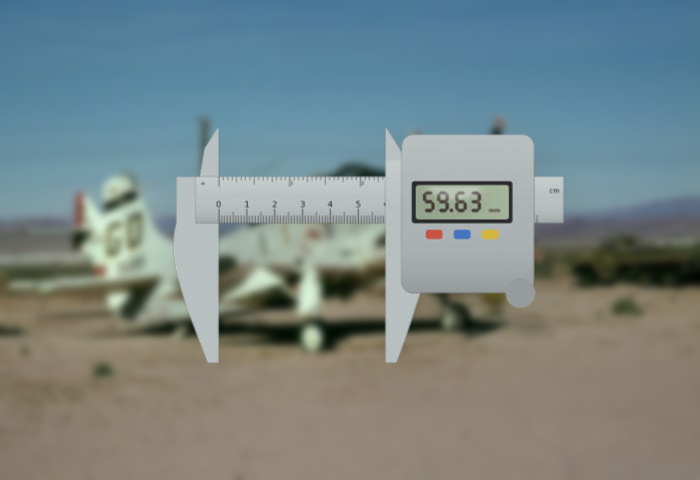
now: 59.63
